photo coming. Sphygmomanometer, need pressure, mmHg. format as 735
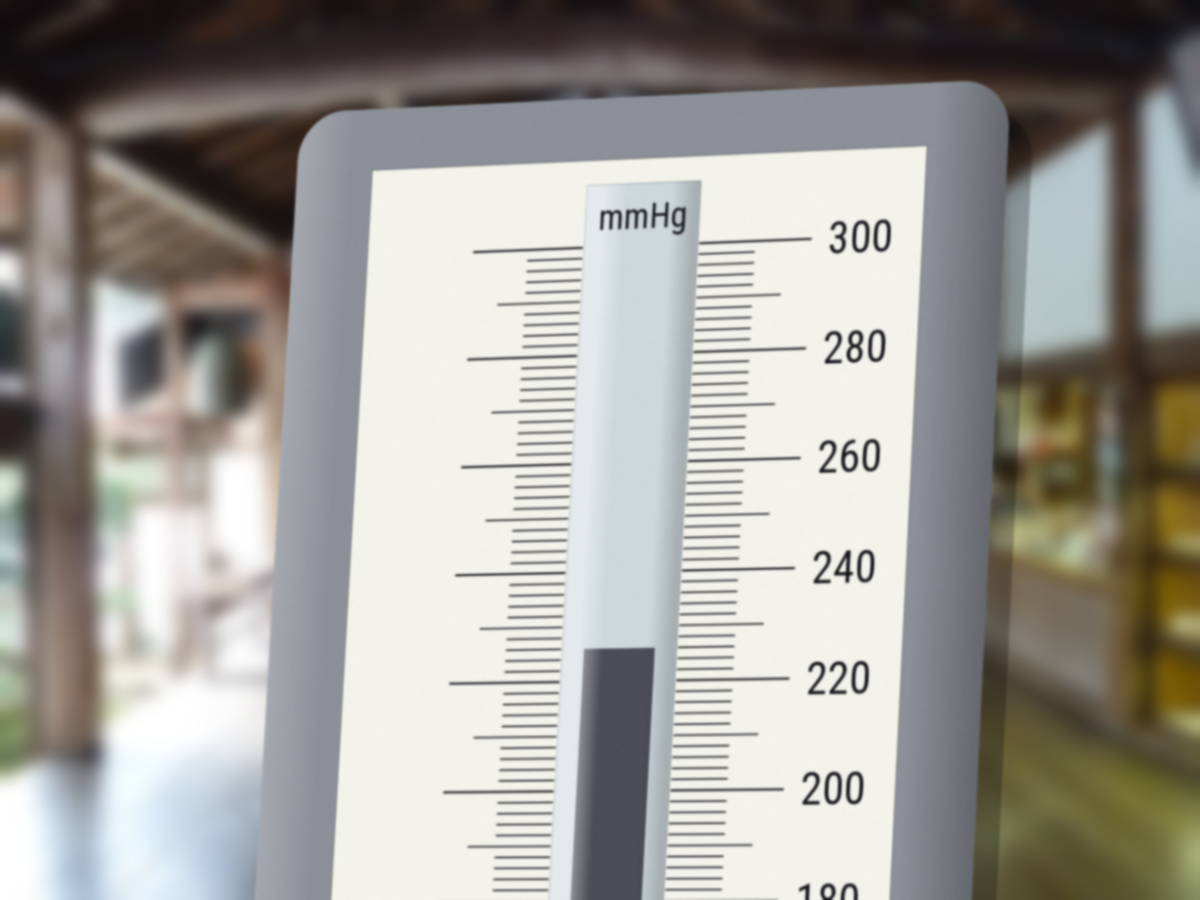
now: 226
